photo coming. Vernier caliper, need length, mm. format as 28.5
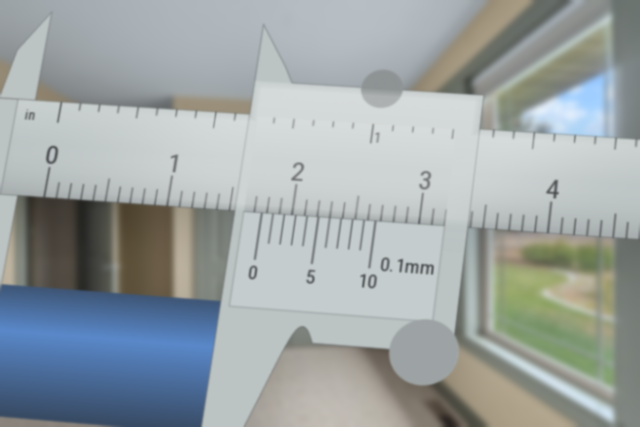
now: 17.6
